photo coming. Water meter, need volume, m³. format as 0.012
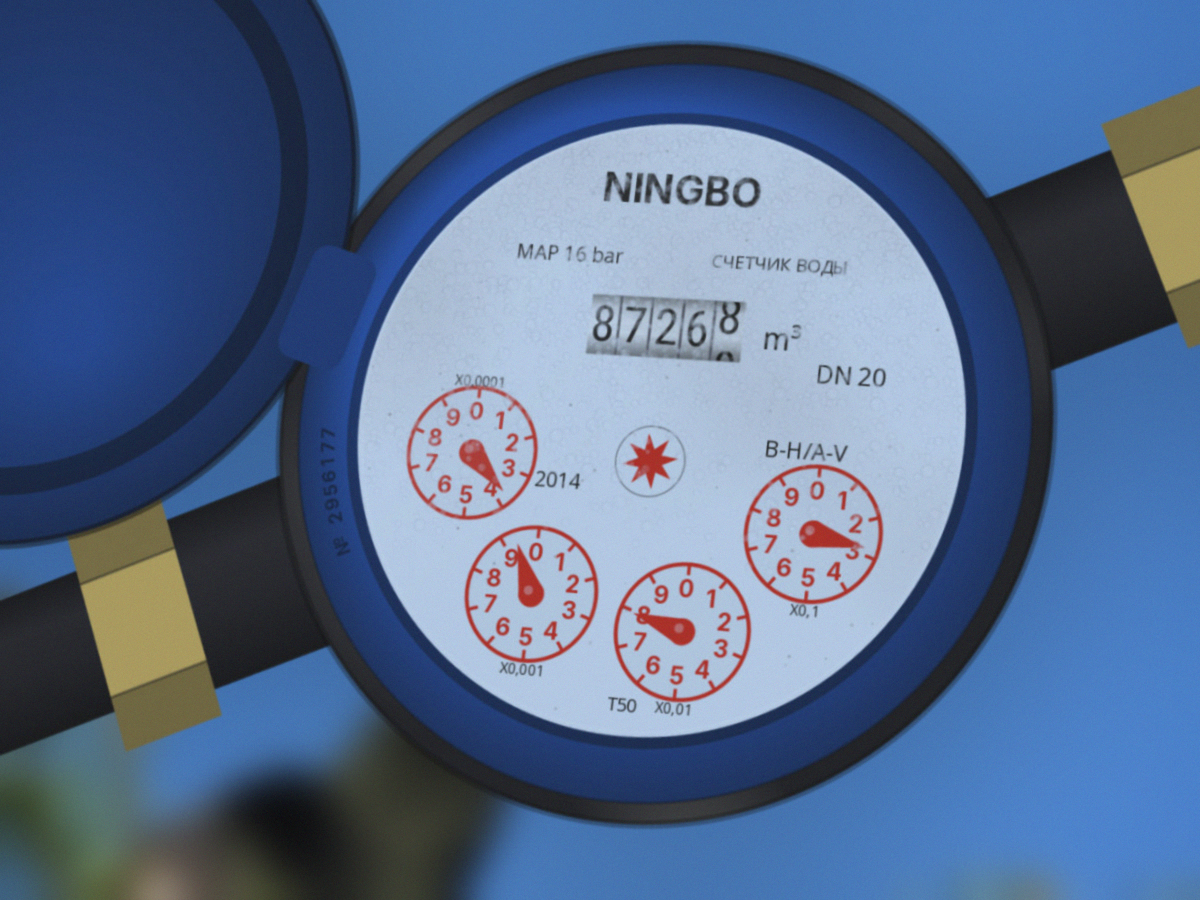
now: 87268.2793
